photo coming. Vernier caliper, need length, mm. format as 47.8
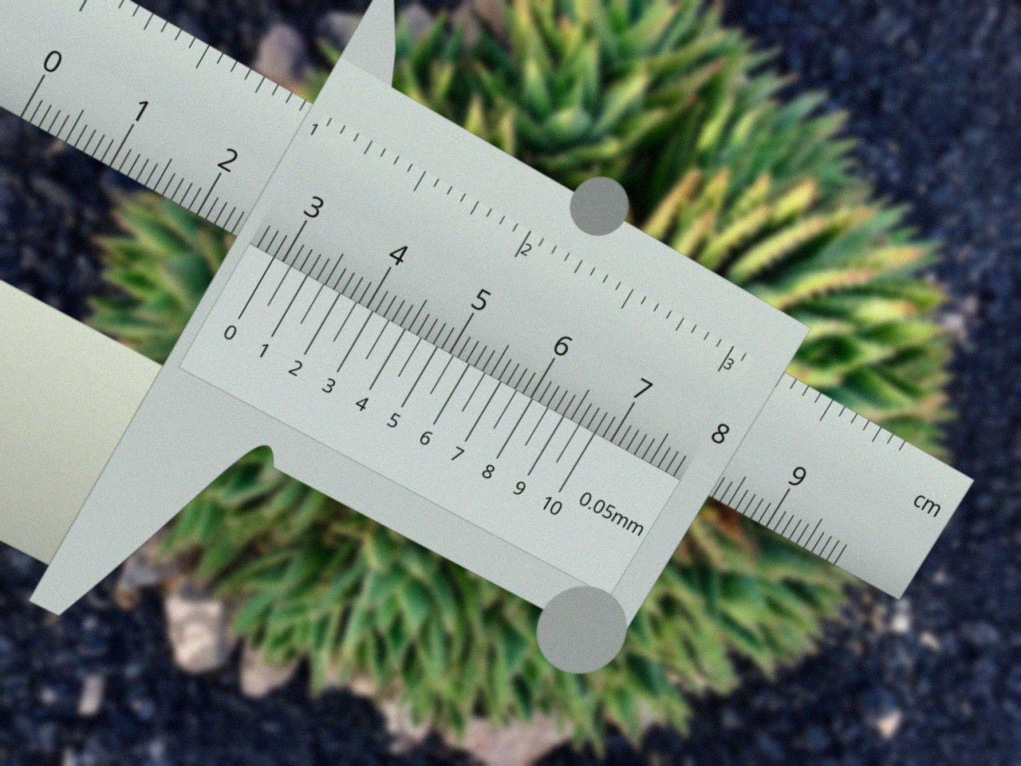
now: 29.0
